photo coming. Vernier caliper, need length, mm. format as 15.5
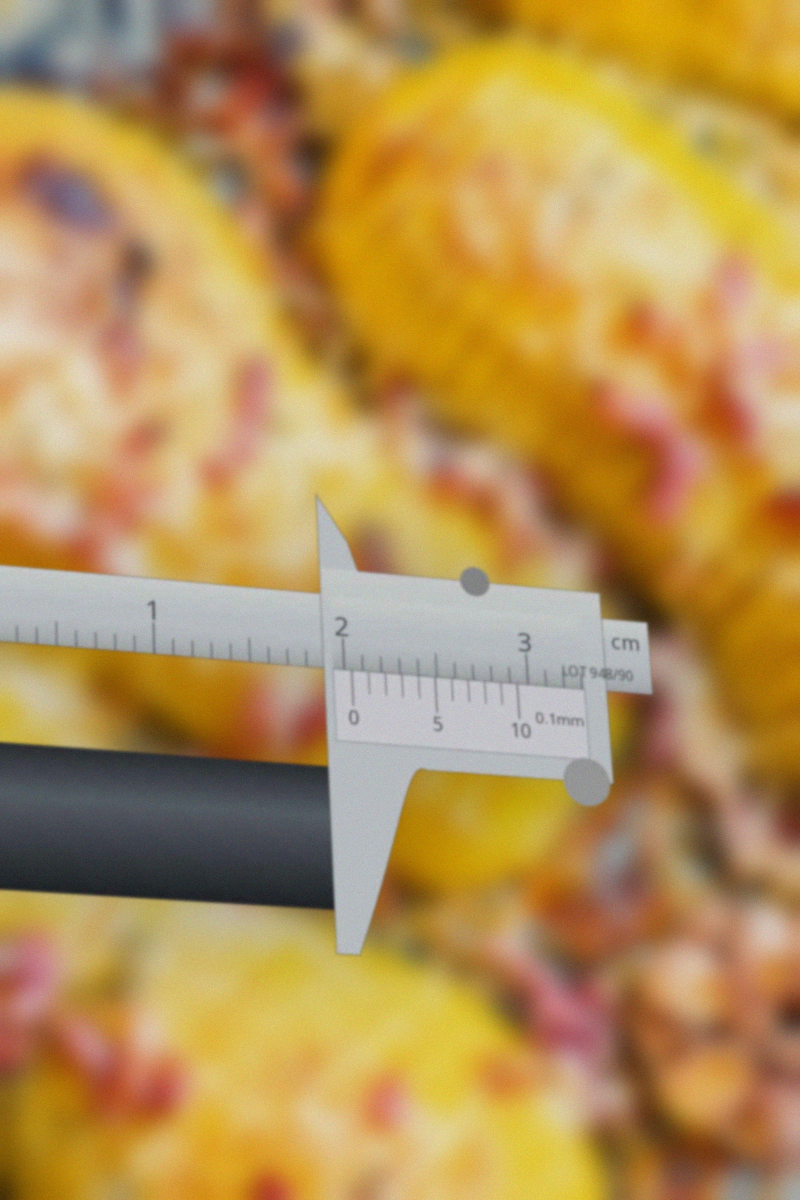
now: 20.4
